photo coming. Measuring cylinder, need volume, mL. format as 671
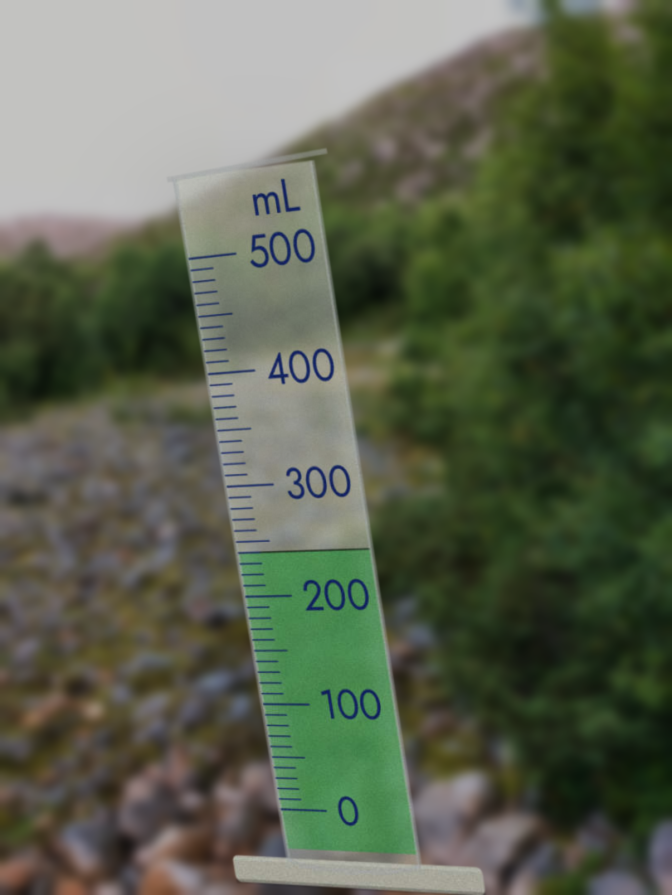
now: 240
